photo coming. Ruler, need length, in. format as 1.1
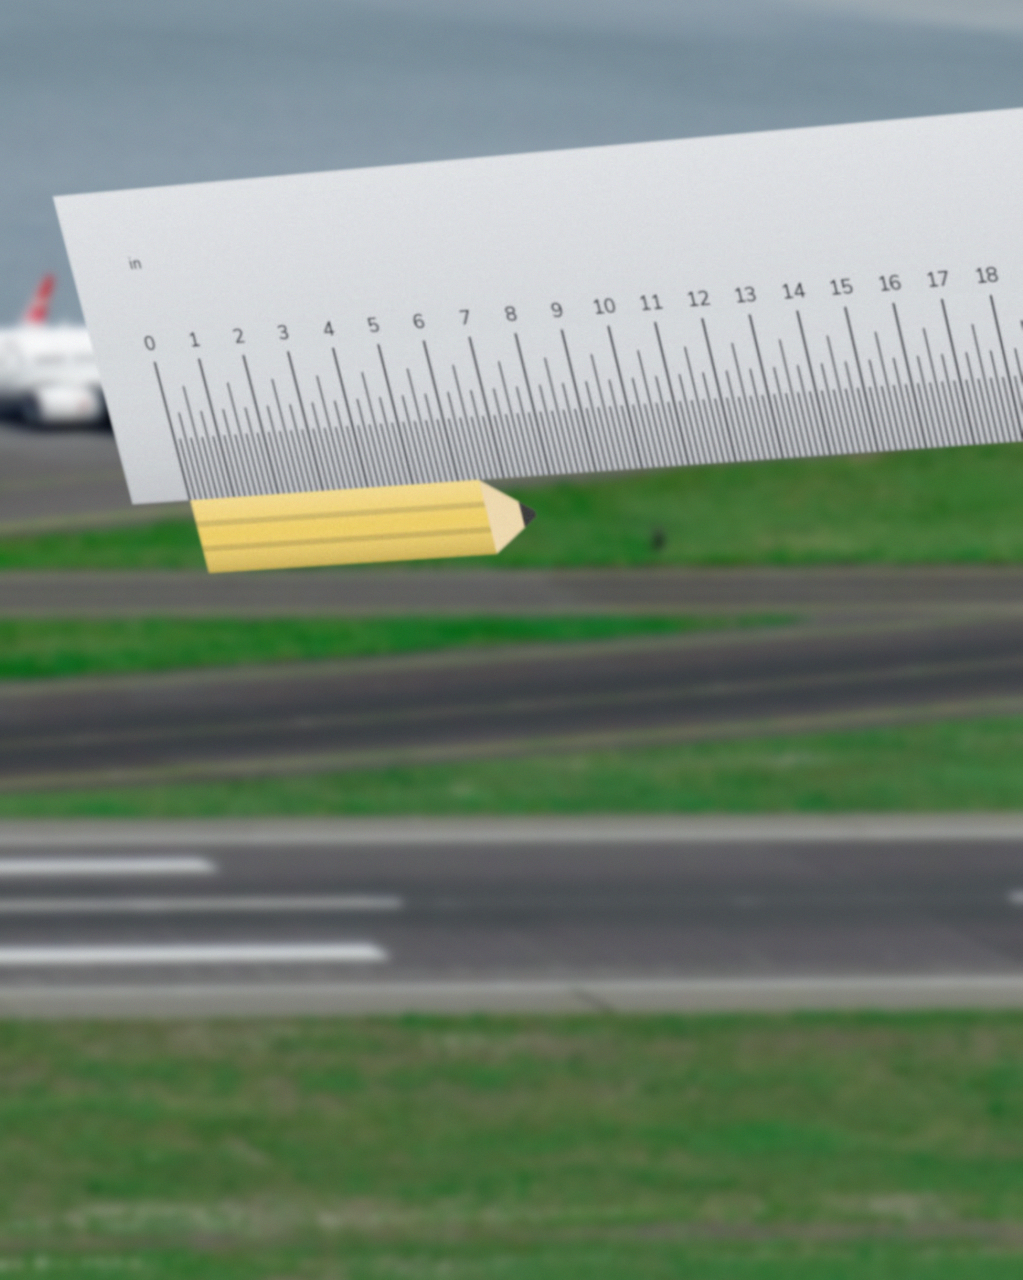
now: 7.5
